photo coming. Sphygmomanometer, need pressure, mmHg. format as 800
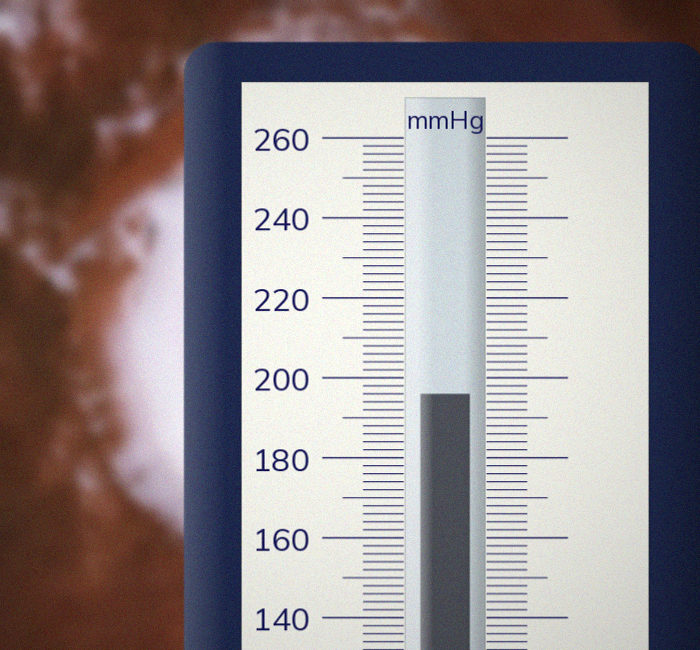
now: 196
